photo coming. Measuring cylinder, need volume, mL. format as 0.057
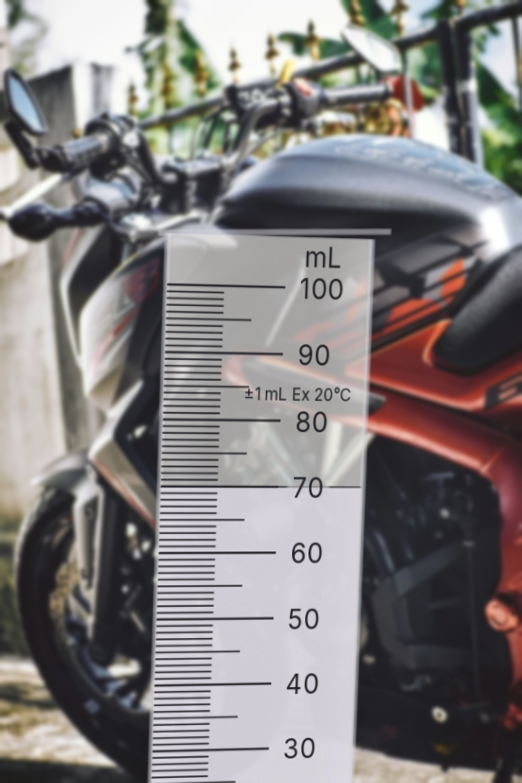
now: 70
